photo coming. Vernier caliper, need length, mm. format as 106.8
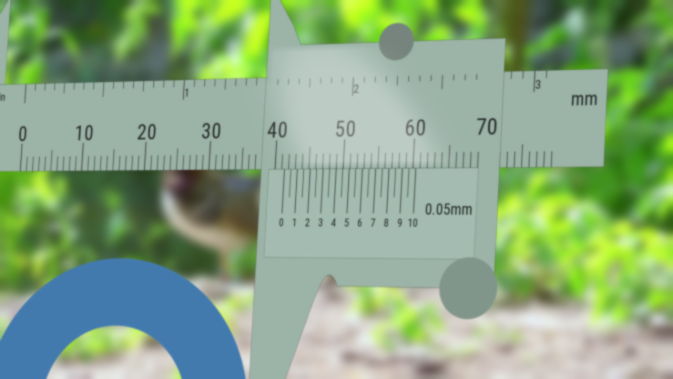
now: 41.4
